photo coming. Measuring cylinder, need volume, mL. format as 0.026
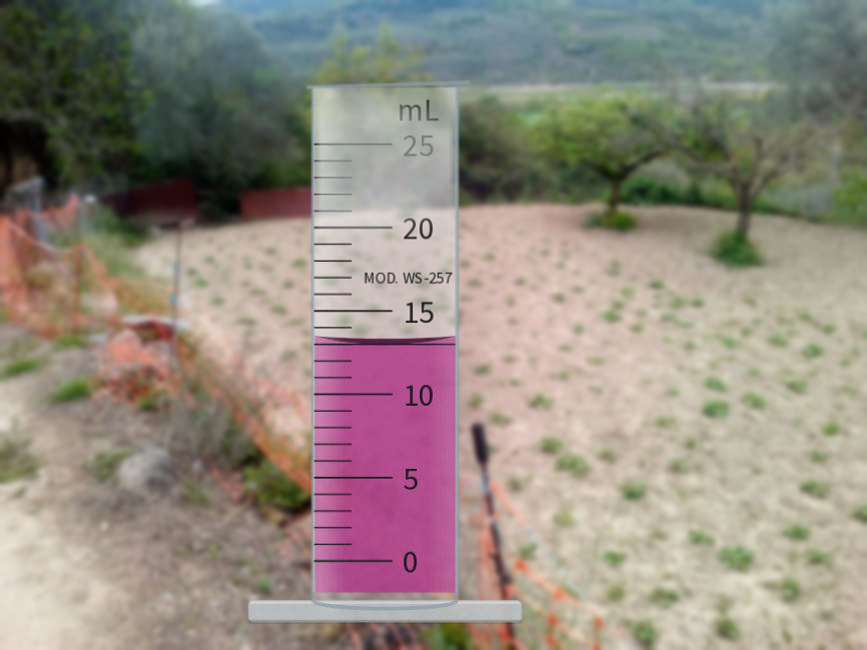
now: 13
